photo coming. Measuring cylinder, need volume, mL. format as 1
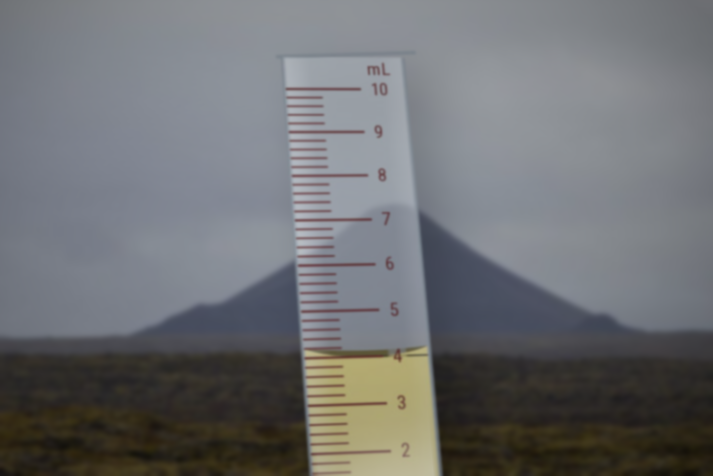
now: 4
